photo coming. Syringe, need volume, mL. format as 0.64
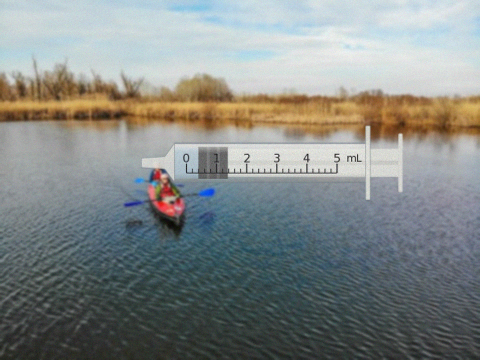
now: 0.4
